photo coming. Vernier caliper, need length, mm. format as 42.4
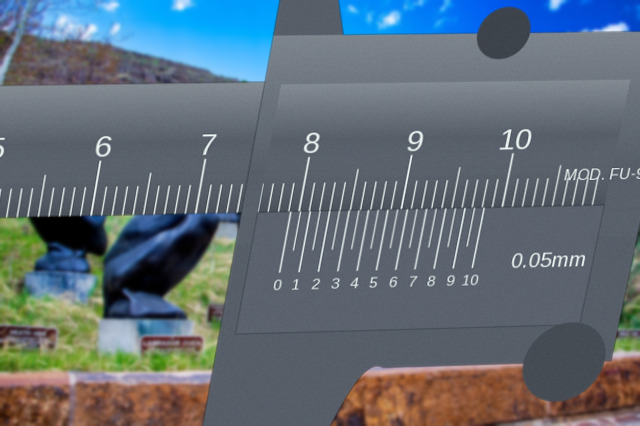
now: 79.2
